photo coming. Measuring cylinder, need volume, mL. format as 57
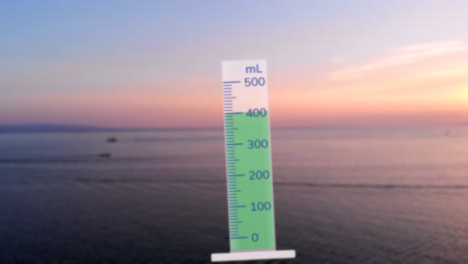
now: 400
